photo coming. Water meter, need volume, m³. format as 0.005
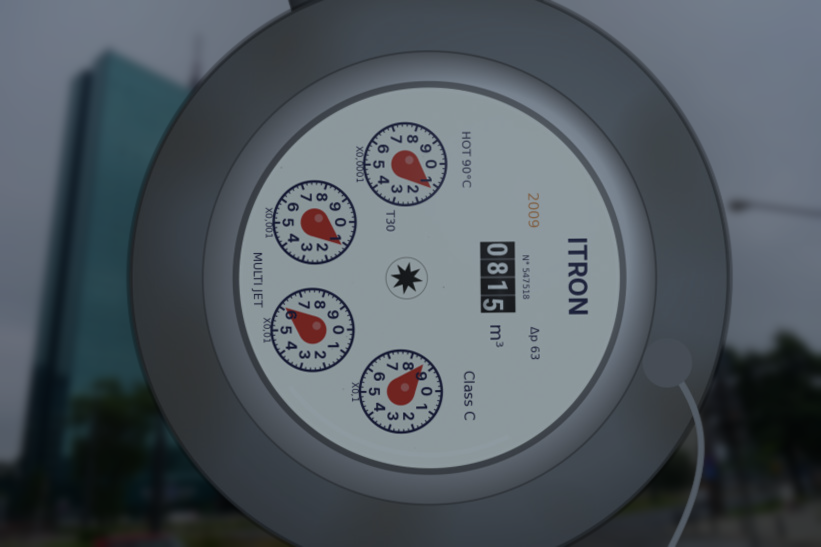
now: 814.8611
